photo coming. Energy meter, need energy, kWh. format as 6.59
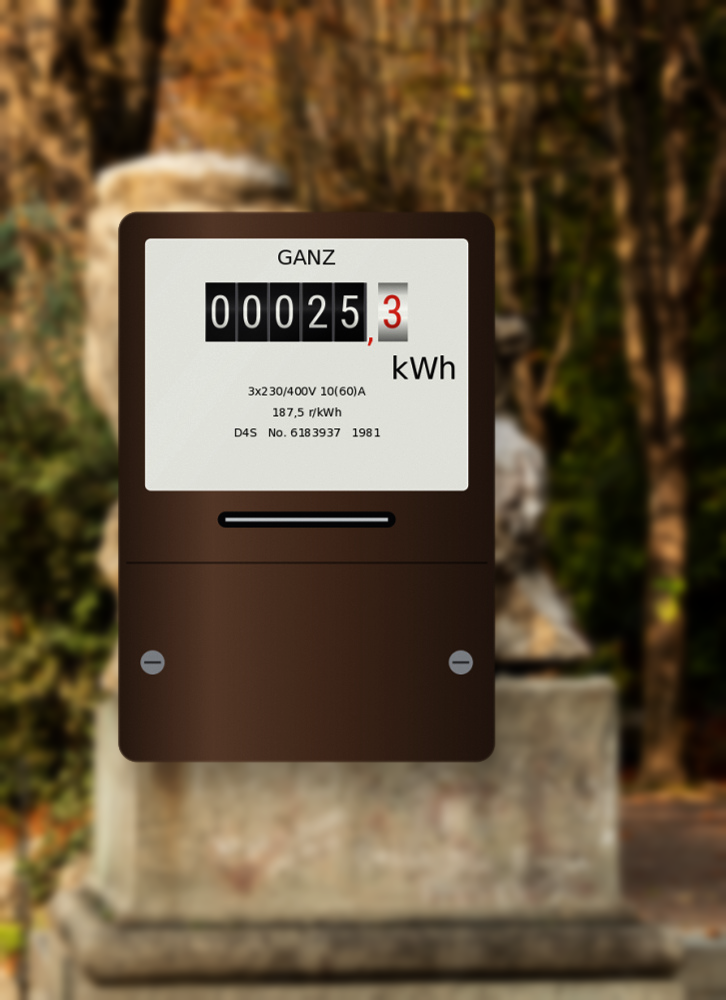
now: 25.3
